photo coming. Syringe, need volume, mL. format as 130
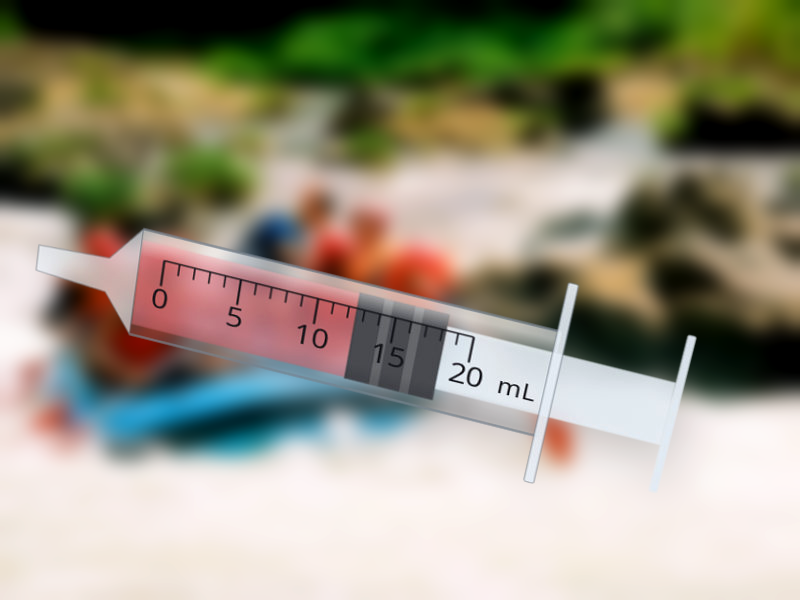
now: 12.5
